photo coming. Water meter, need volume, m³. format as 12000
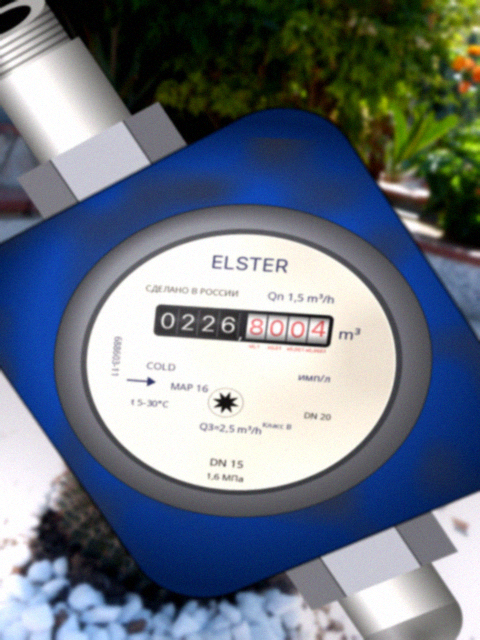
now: 226.8004
